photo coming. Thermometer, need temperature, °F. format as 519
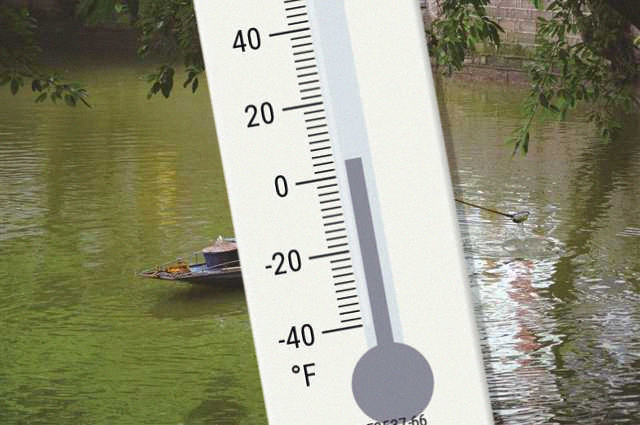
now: 4
